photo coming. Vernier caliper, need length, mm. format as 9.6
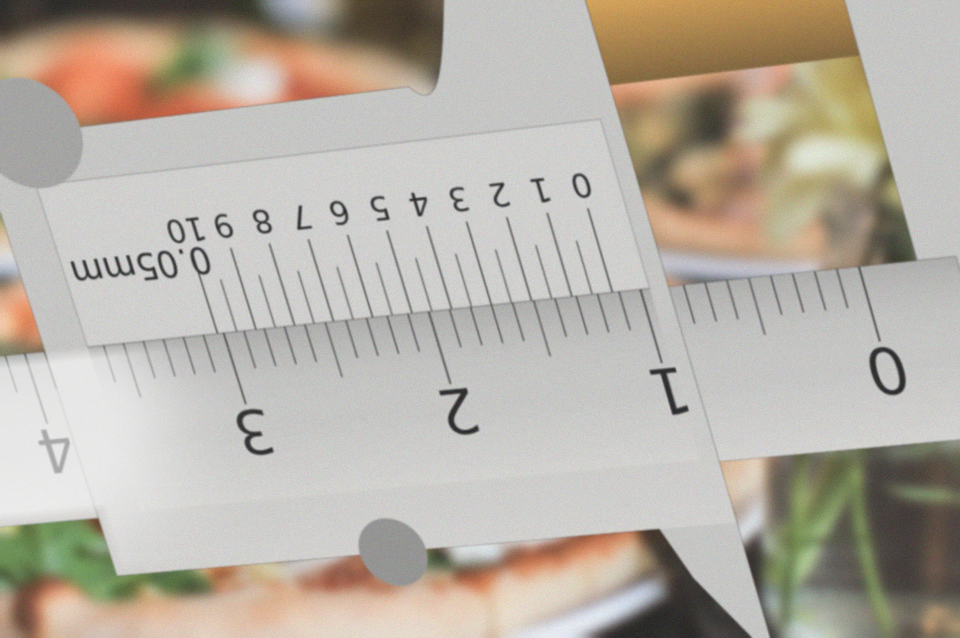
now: 11.3
